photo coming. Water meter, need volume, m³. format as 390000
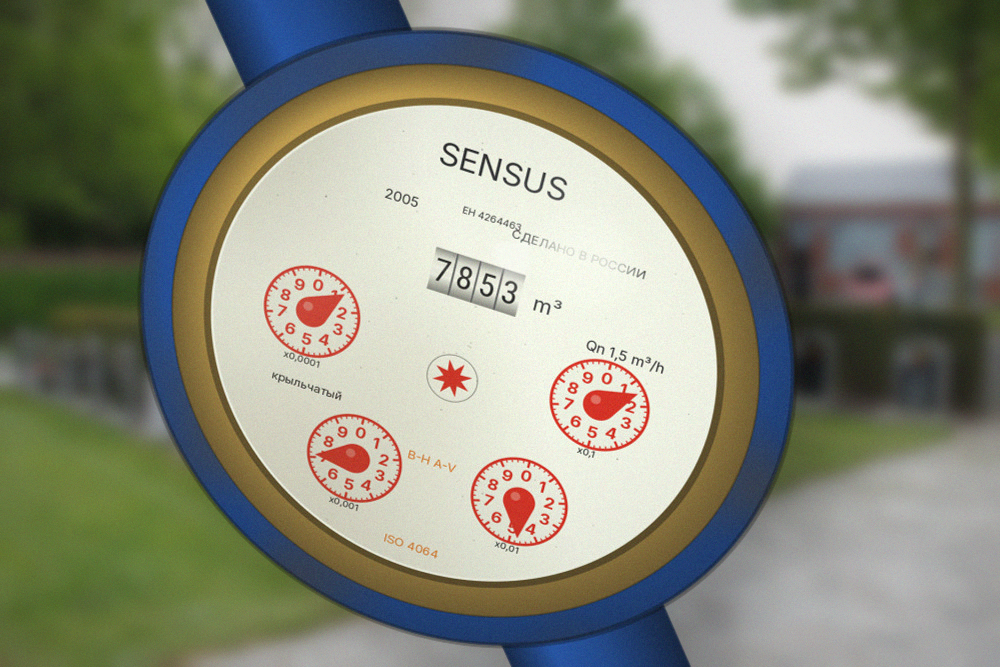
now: 7853.1471
